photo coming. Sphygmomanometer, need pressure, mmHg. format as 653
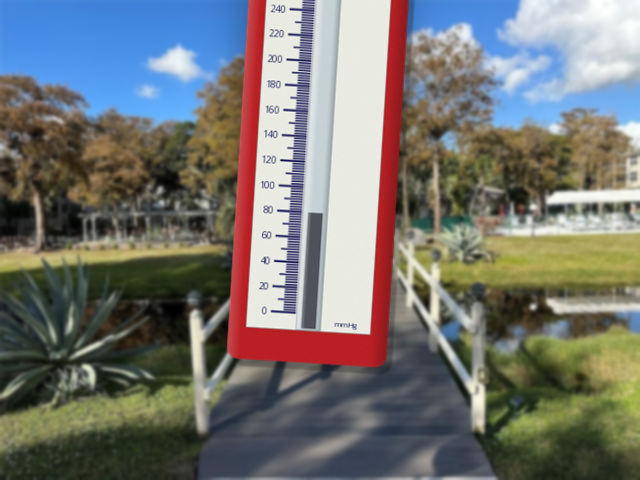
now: 80
